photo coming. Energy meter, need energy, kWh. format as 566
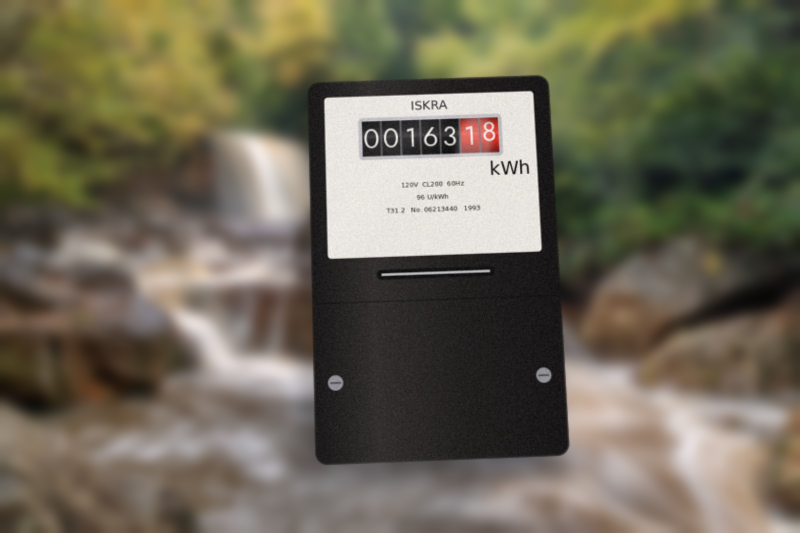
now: 163.18
